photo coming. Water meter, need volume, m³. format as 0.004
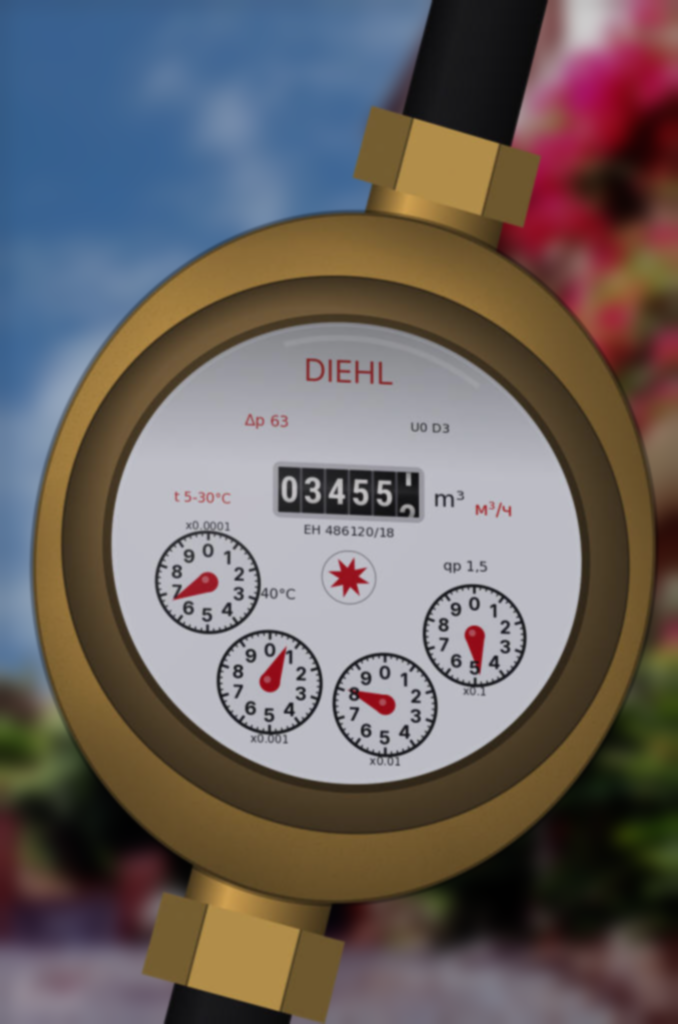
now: 34551.4806
